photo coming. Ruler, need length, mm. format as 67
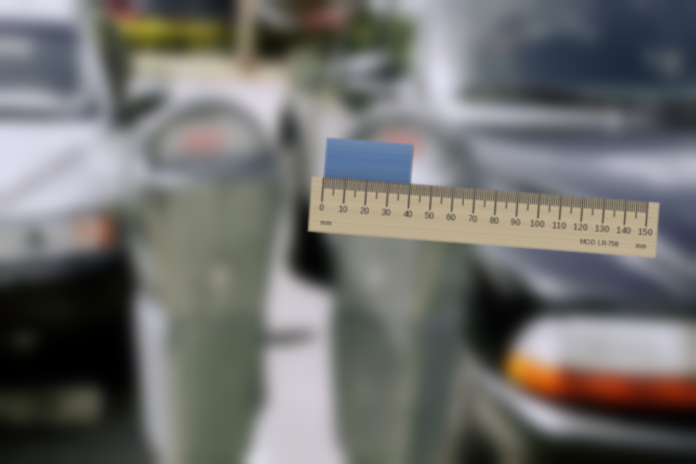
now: 40
